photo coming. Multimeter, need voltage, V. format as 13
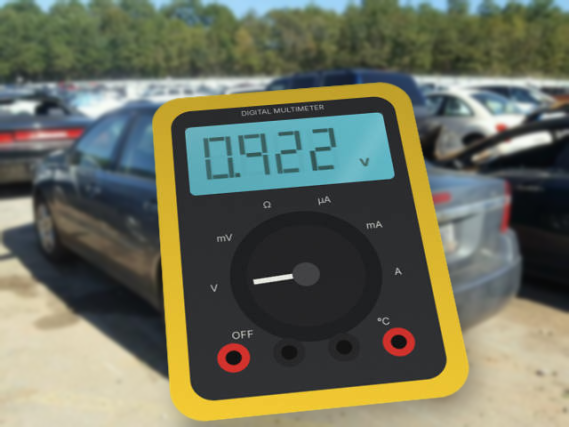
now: 0.922
